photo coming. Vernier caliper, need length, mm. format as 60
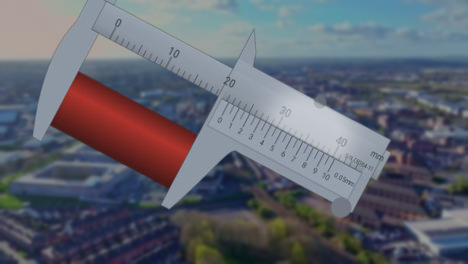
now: 21.4
